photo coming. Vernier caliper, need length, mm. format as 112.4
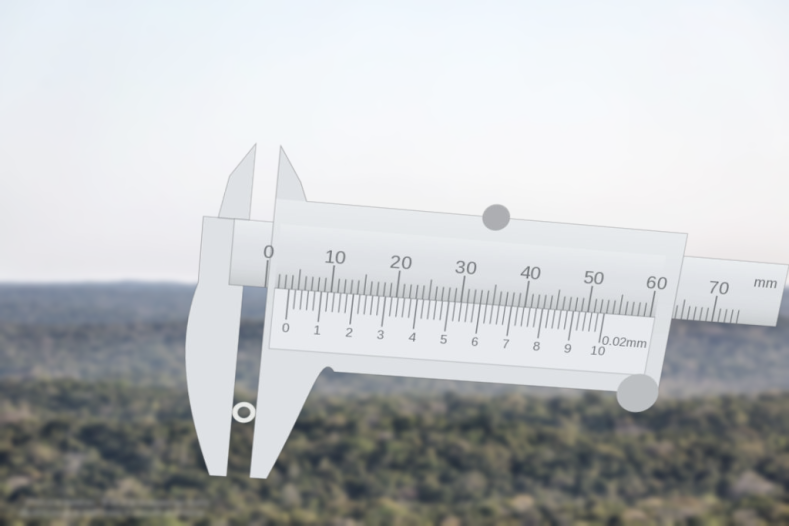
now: 3.6
